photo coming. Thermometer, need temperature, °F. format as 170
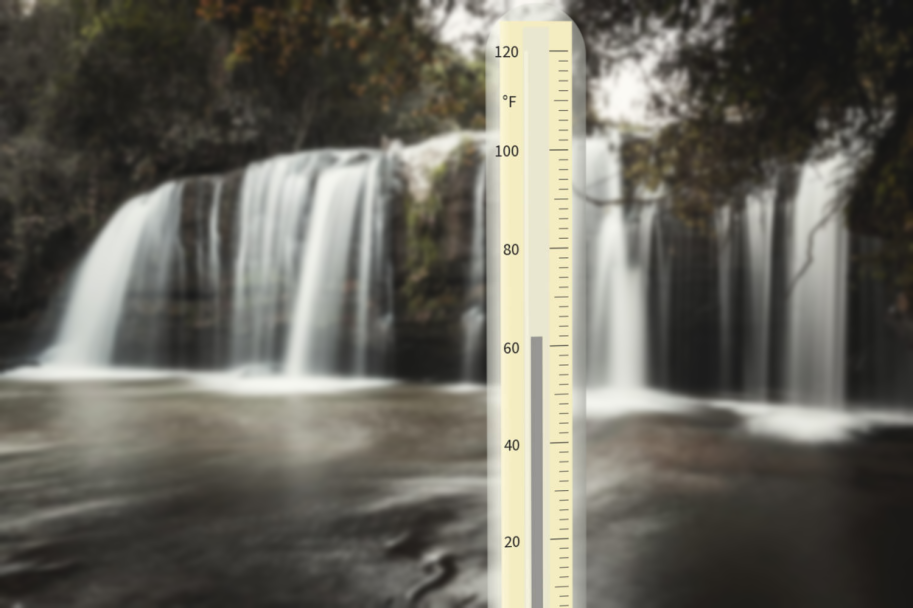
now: 62
